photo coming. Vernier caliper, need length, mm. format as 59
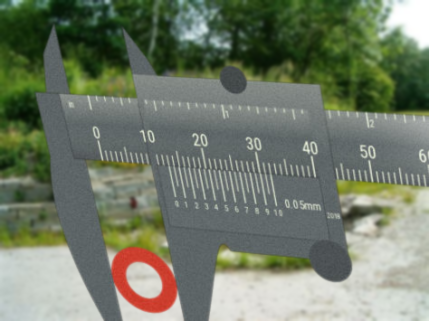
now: 13.0
